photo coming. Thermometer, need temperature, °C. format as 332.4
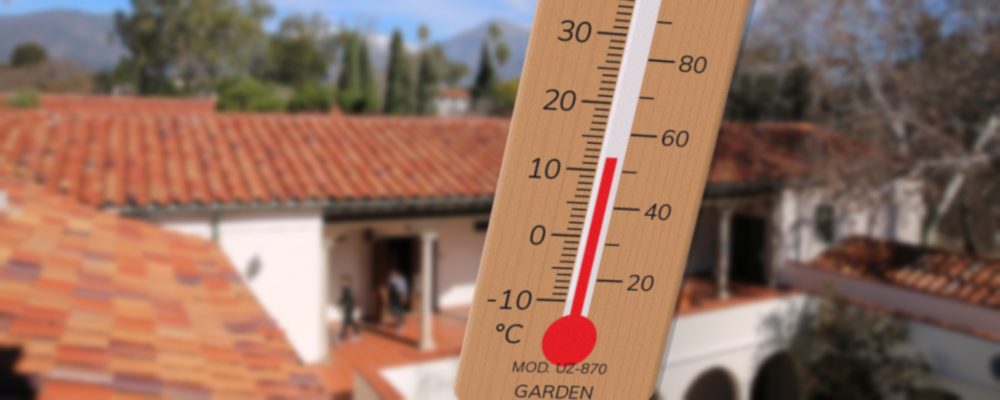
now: 12
